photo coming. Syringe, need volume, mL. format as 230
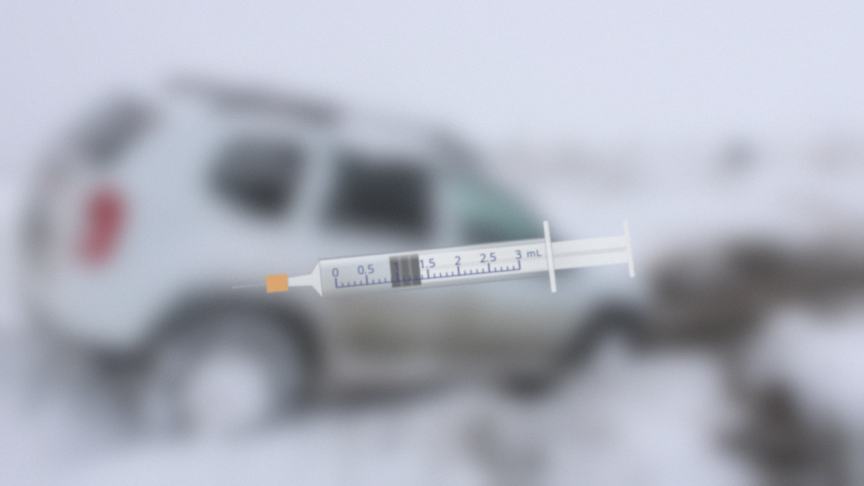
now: 0.9
